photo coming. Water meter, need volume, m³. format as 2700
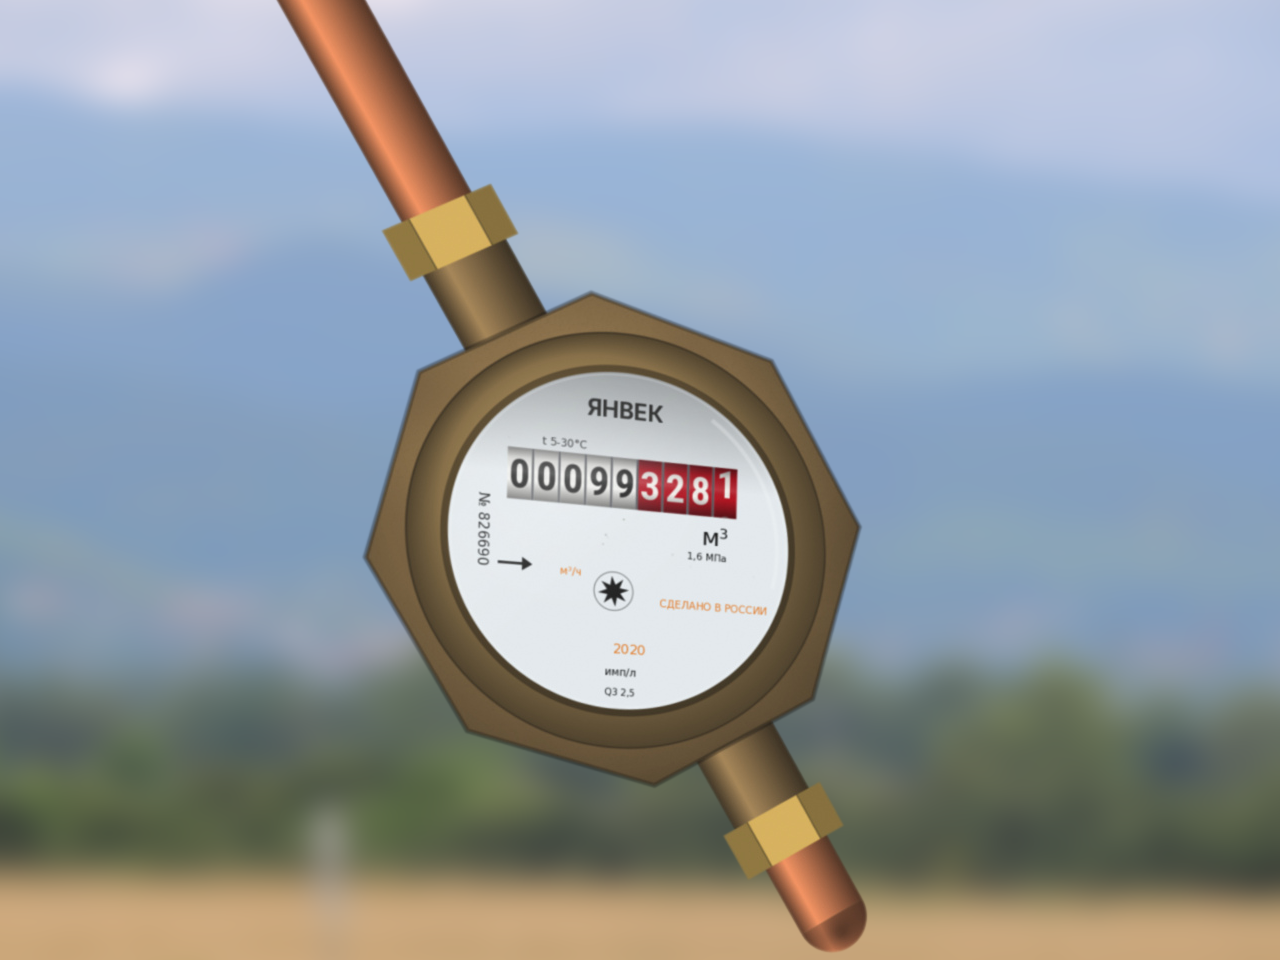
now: 99.3281
